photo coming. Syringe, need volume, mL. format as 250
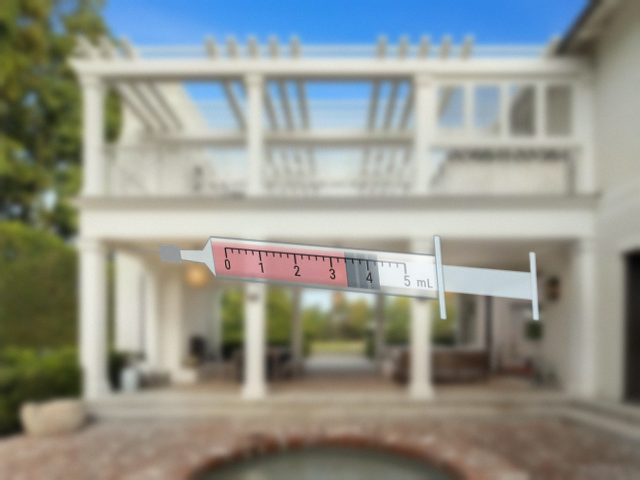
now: 3.4
